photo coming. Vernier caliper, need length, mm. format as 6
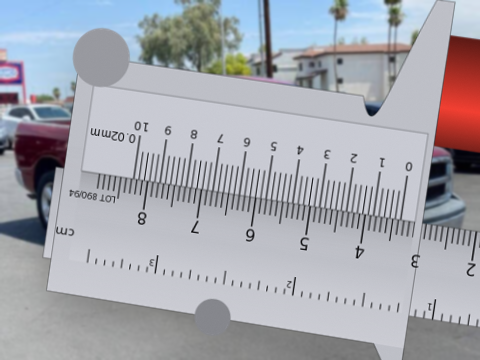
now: 33.6
